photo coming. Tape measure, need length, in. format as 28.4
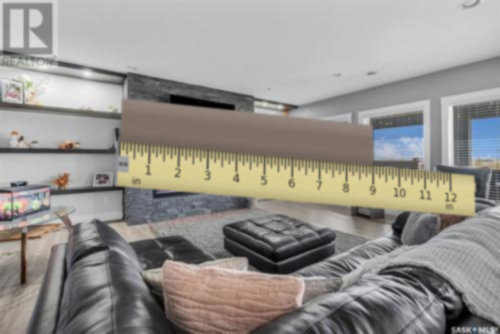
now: 9
